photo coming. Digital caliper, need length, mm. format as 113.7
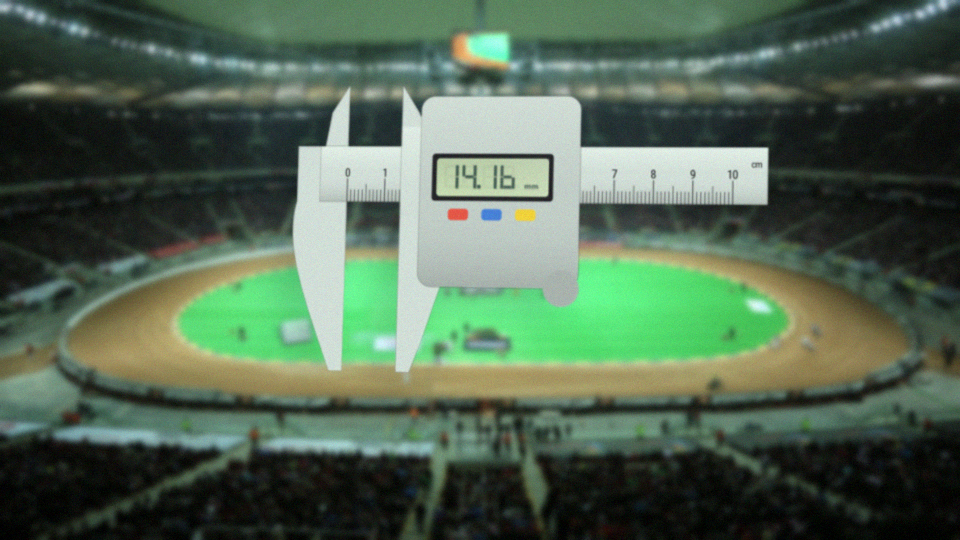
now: 14.16
